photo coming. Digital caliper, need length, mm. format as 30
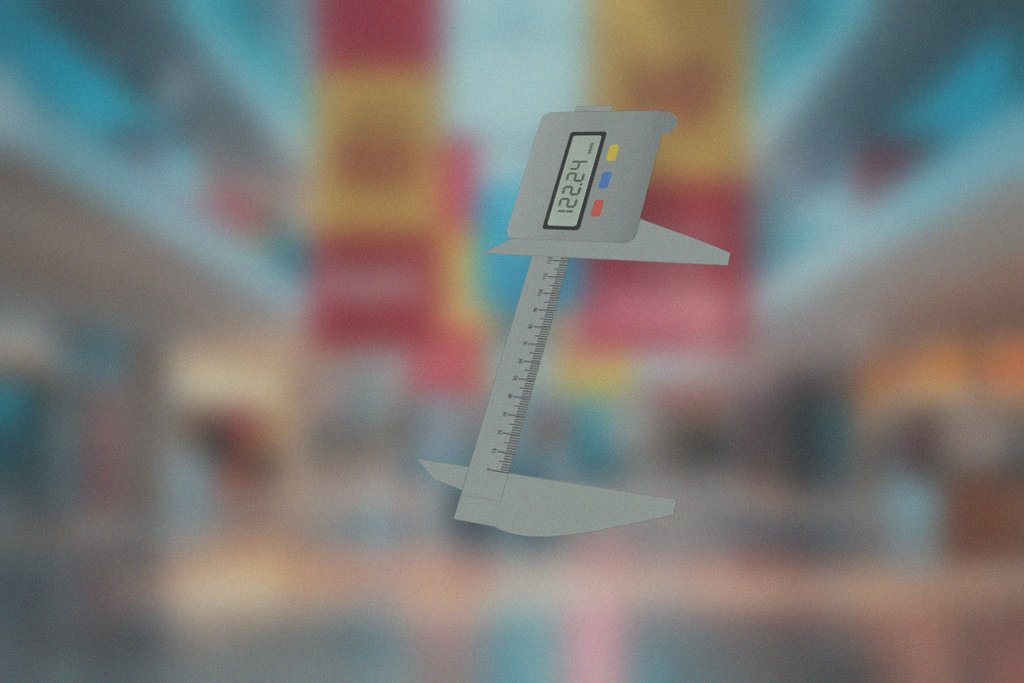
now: 122.24
